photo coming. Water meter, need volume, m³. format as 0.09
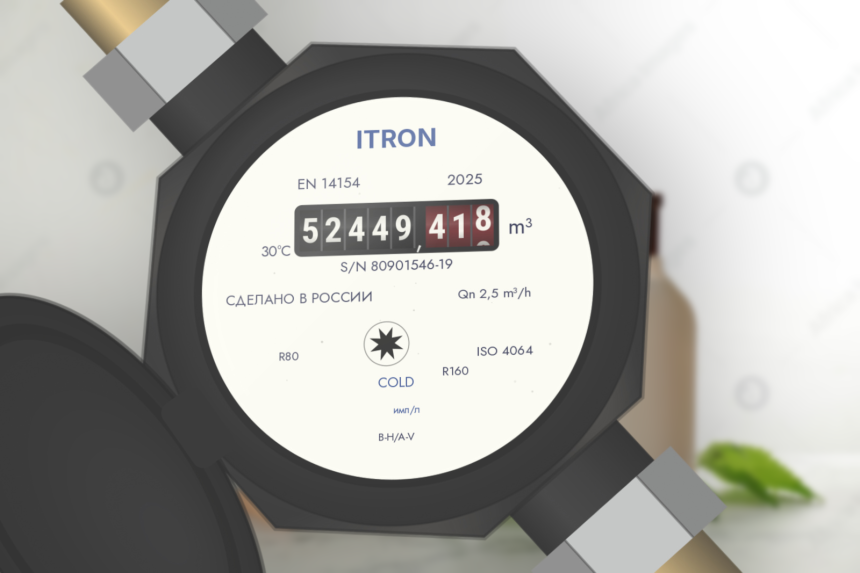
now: 52449.418
